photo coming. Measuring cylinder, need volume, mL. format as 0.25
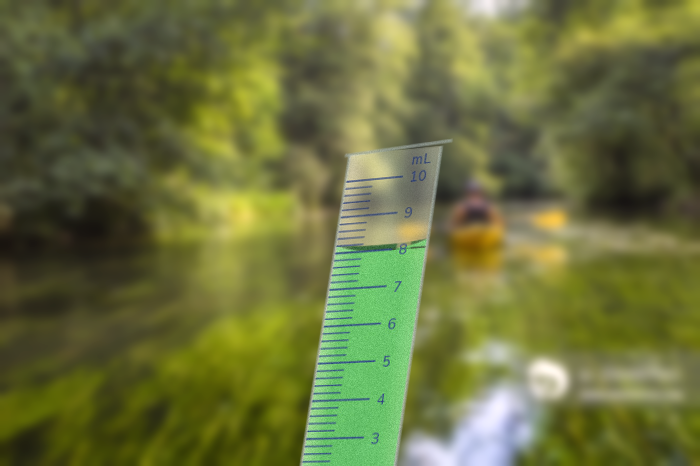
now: 8
